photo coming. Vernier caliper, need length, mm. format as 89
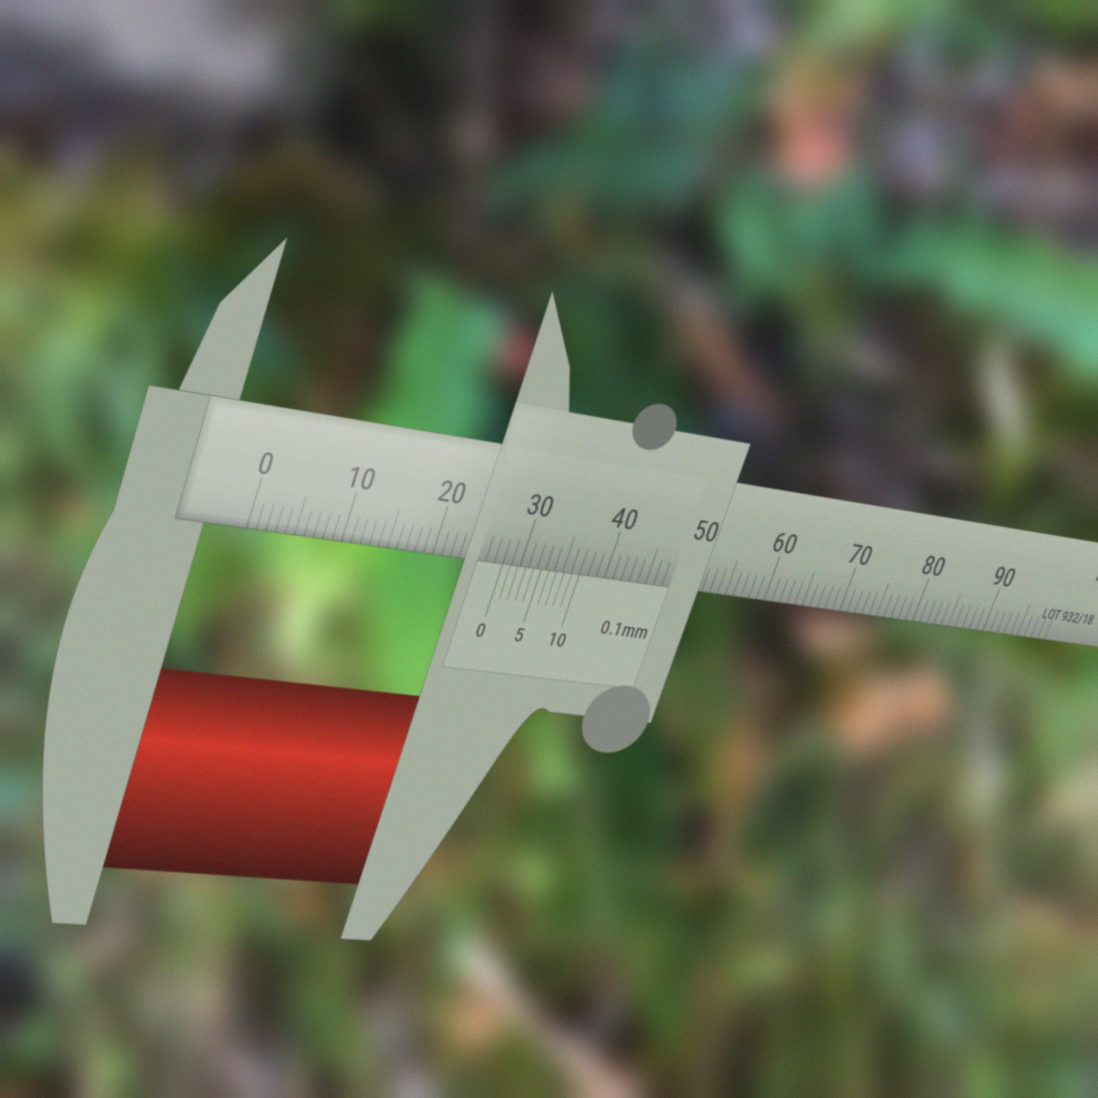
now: 28.0
